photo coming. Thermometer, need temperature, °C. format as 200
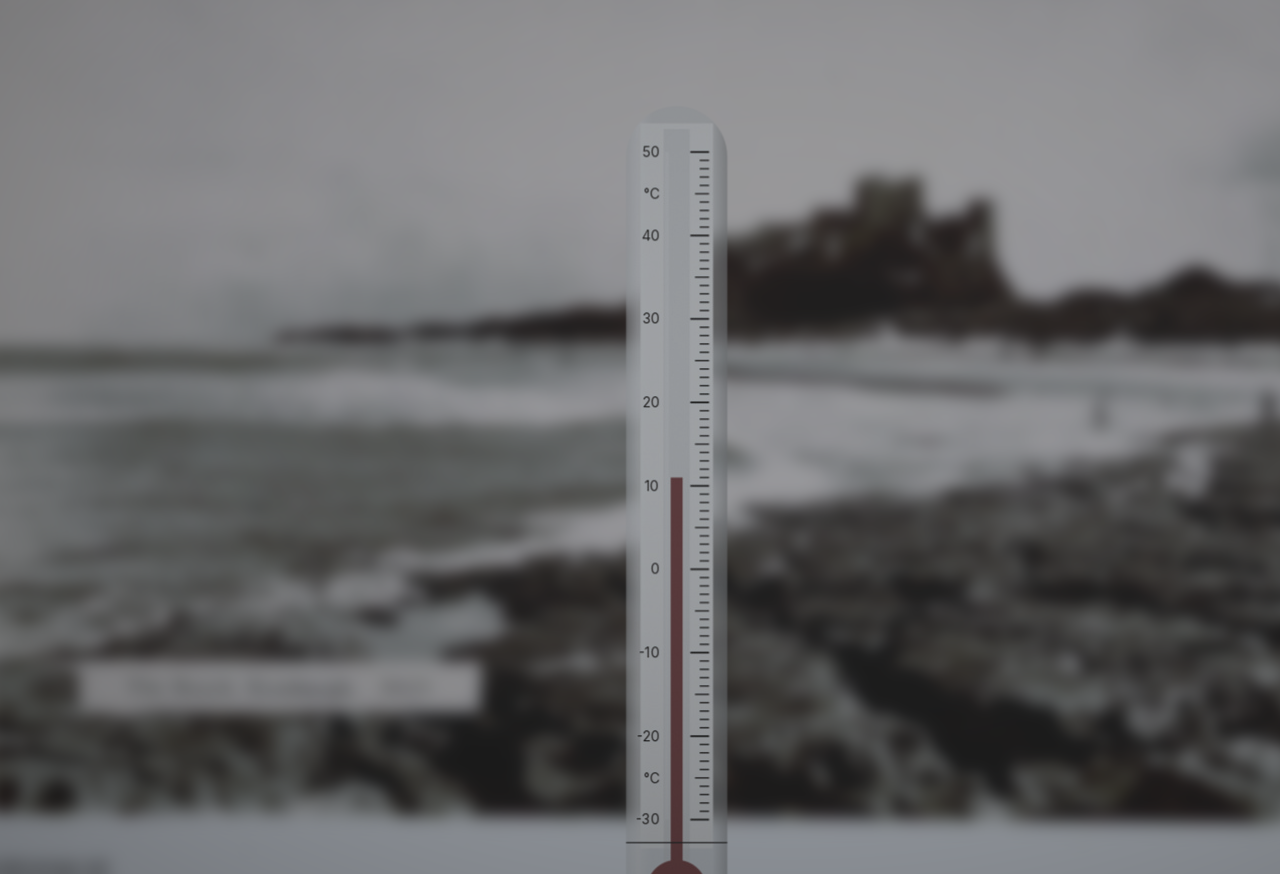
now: 11
